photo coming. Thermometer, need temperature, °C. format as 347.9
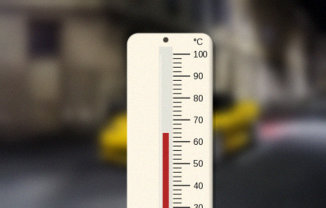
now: 64
